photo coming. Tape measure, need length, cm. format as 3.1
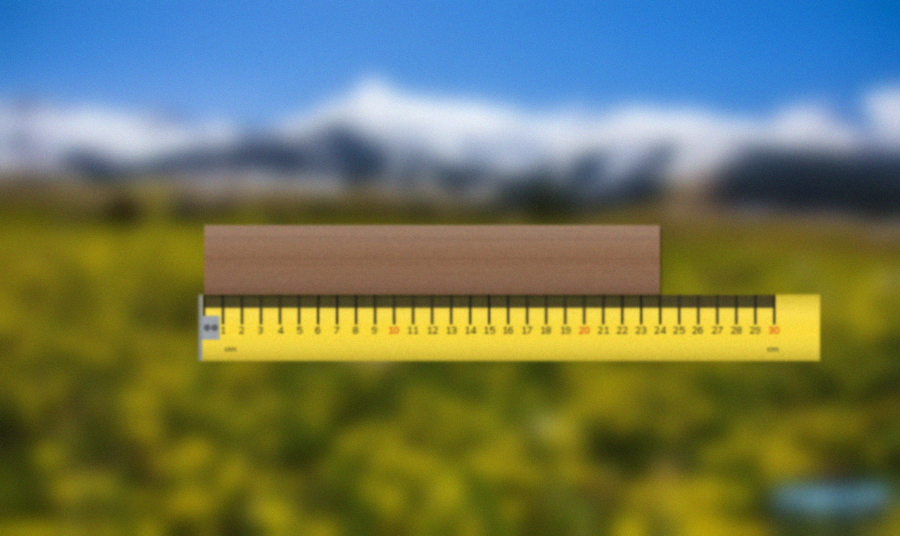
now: 24
